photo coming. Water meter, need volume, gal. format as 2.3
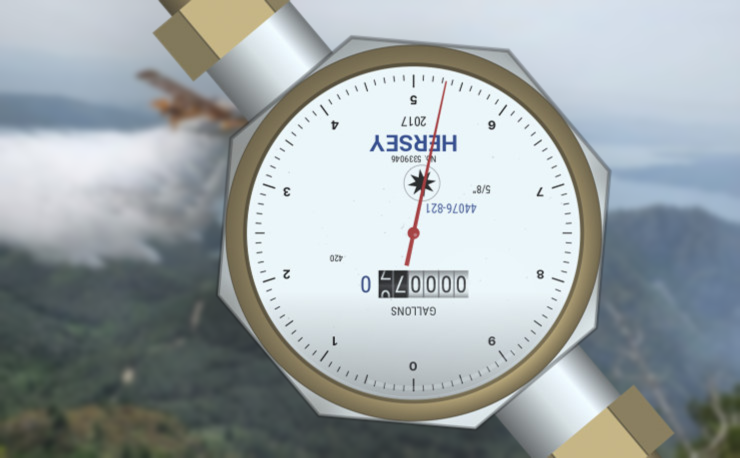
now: 765.3
